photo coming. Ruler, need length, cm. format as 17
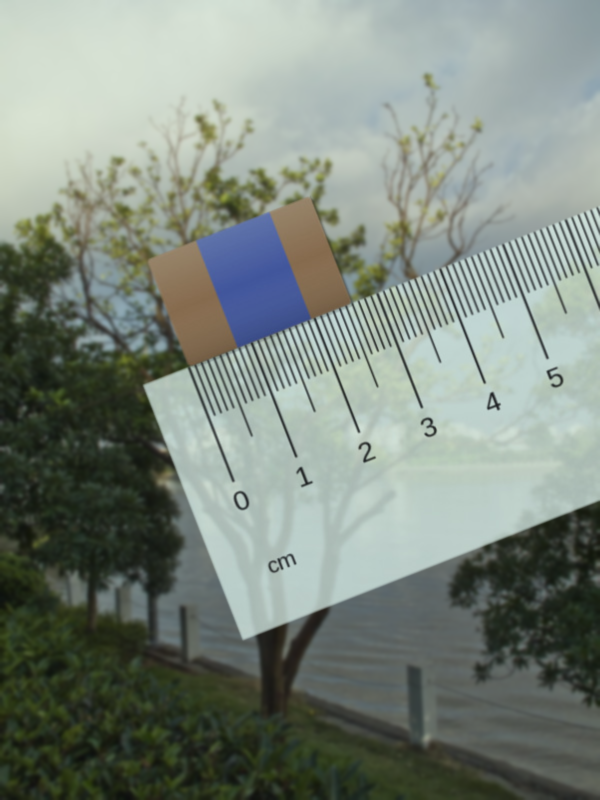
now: 2.6
